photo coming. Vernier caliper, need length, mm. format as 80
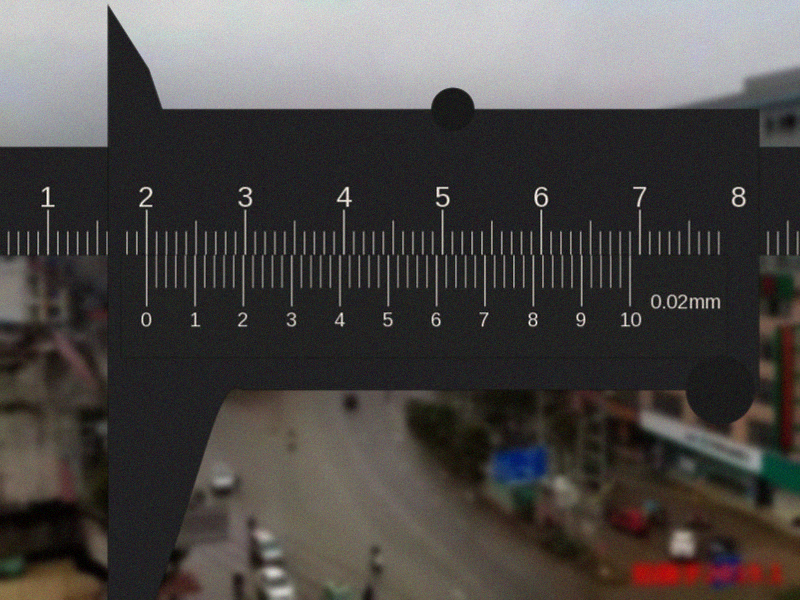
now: 20.0
